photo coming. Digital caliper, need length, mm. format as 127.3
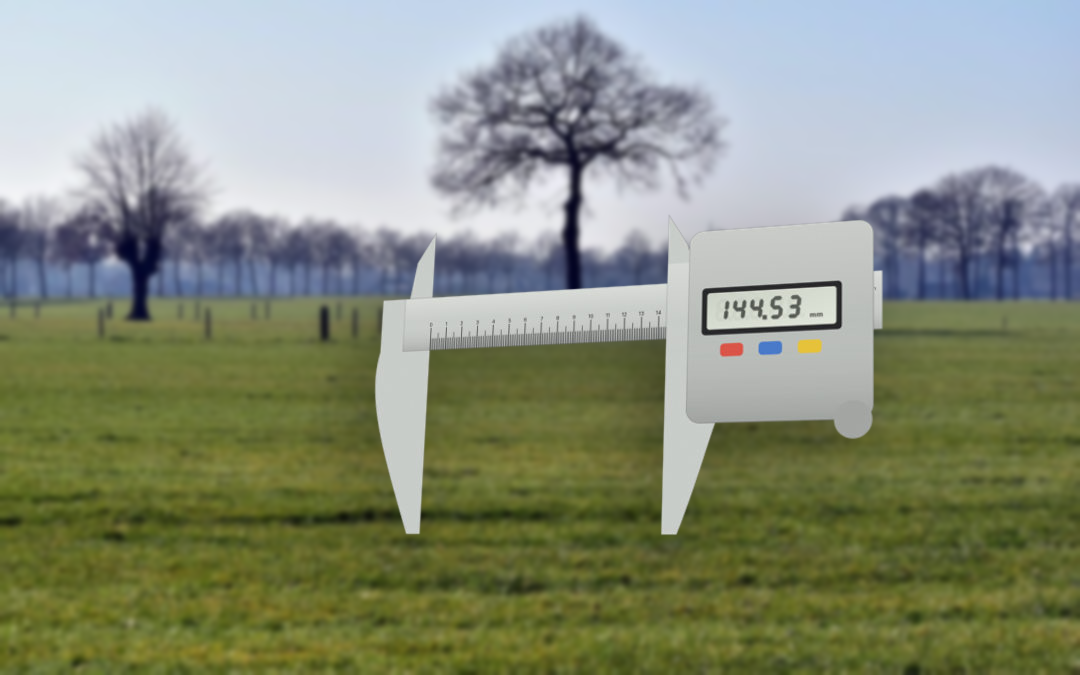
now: 144.53
